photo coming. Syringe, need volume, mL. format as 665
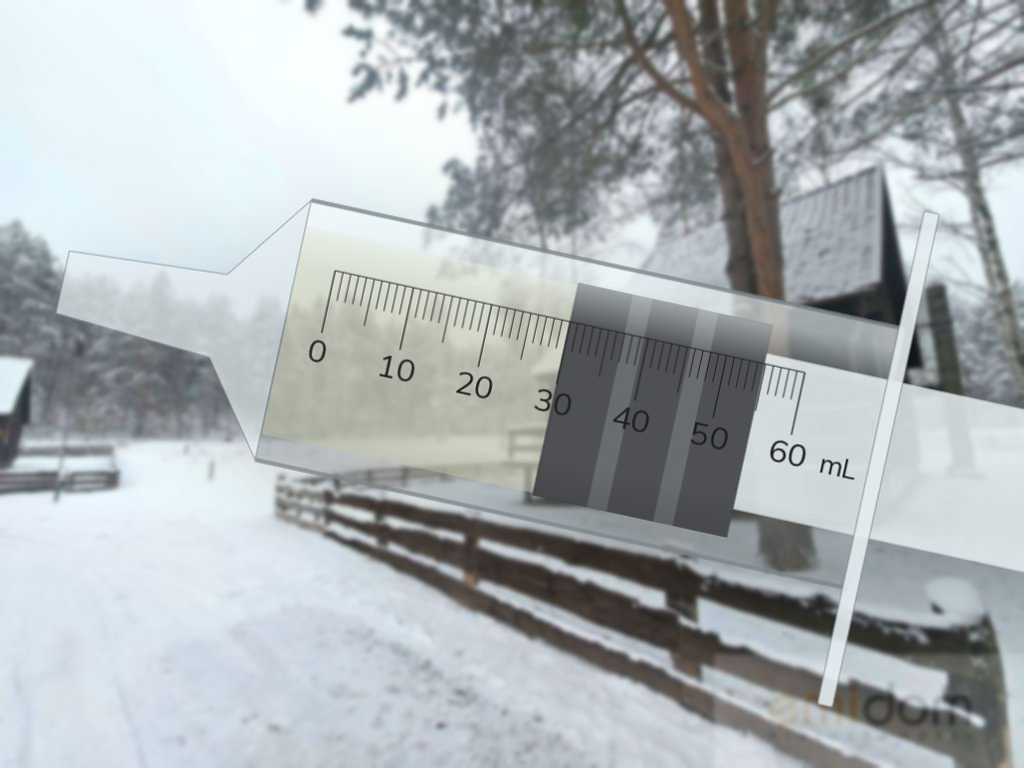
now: 30
